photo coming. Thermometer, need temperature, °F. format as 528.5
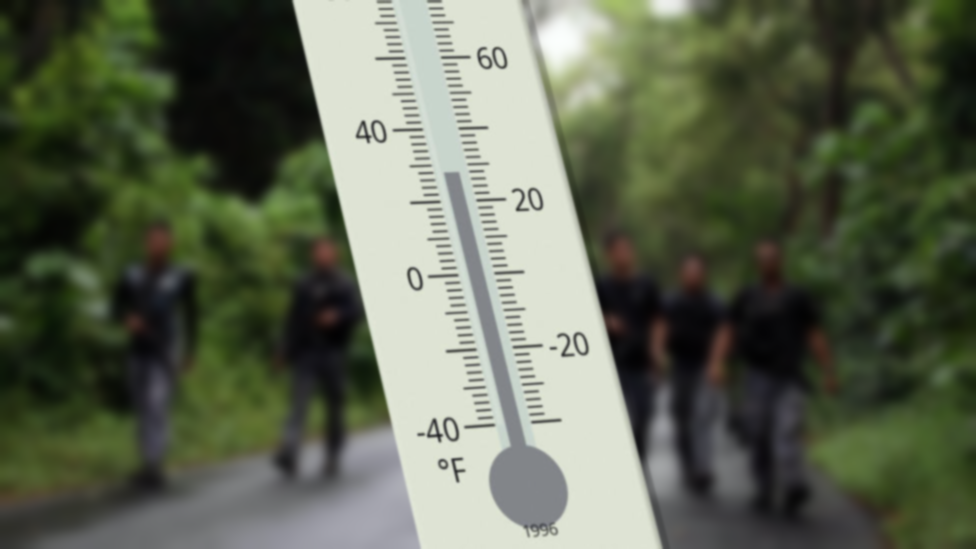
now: 28
